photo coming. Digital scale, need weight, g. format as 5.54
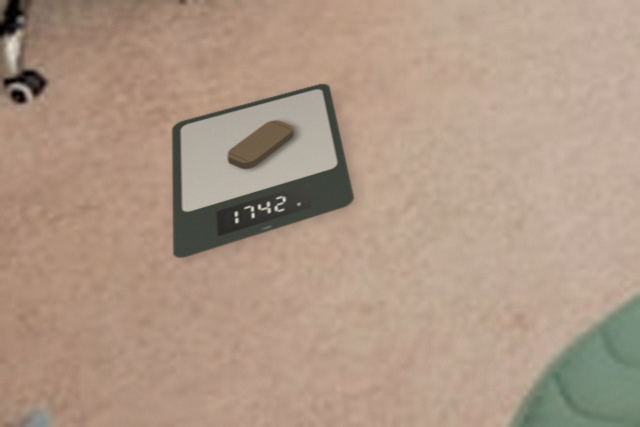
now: 1742
